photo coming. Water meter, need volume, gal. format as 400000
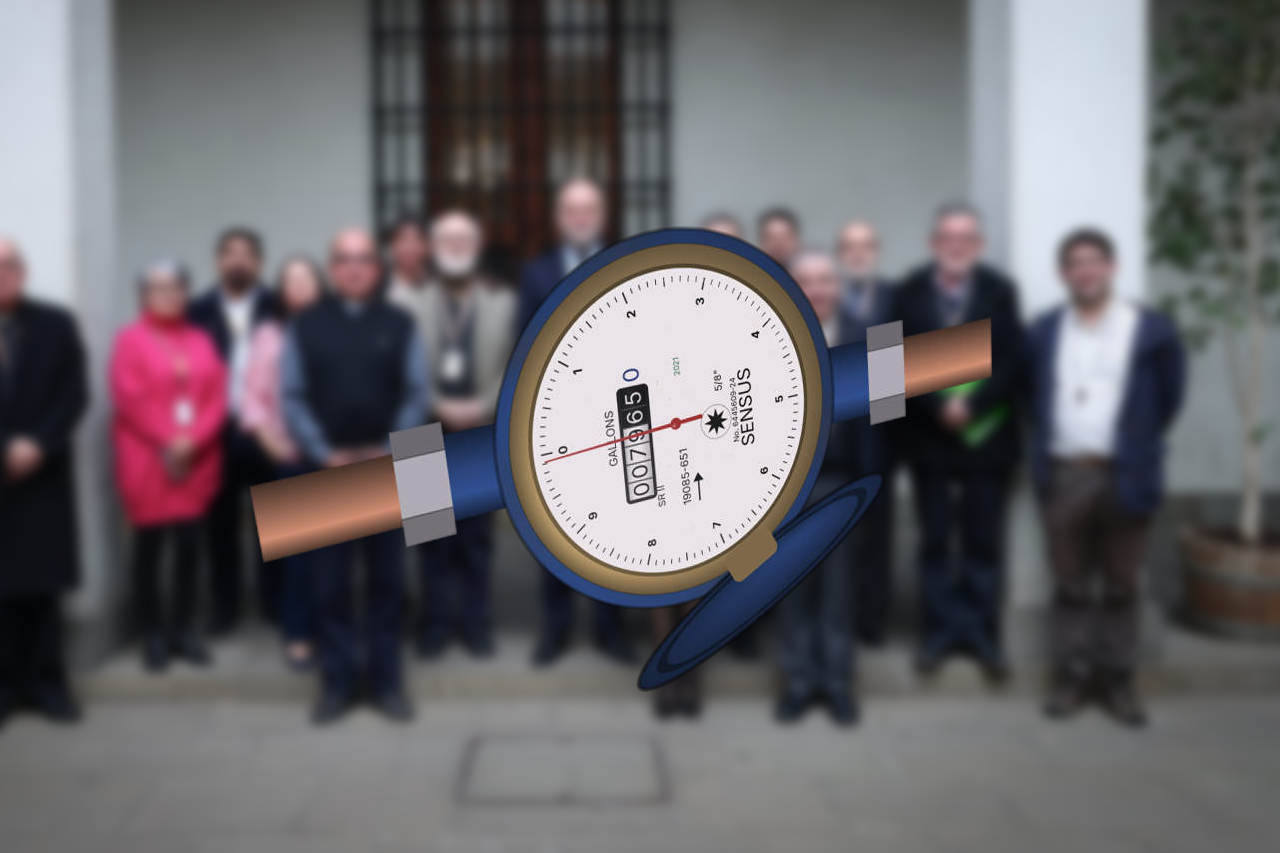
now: 79649.9
